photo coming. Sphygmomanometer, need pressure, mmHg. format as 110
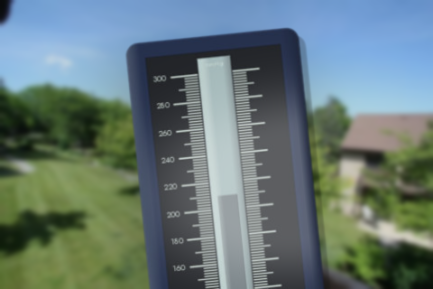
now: 210
